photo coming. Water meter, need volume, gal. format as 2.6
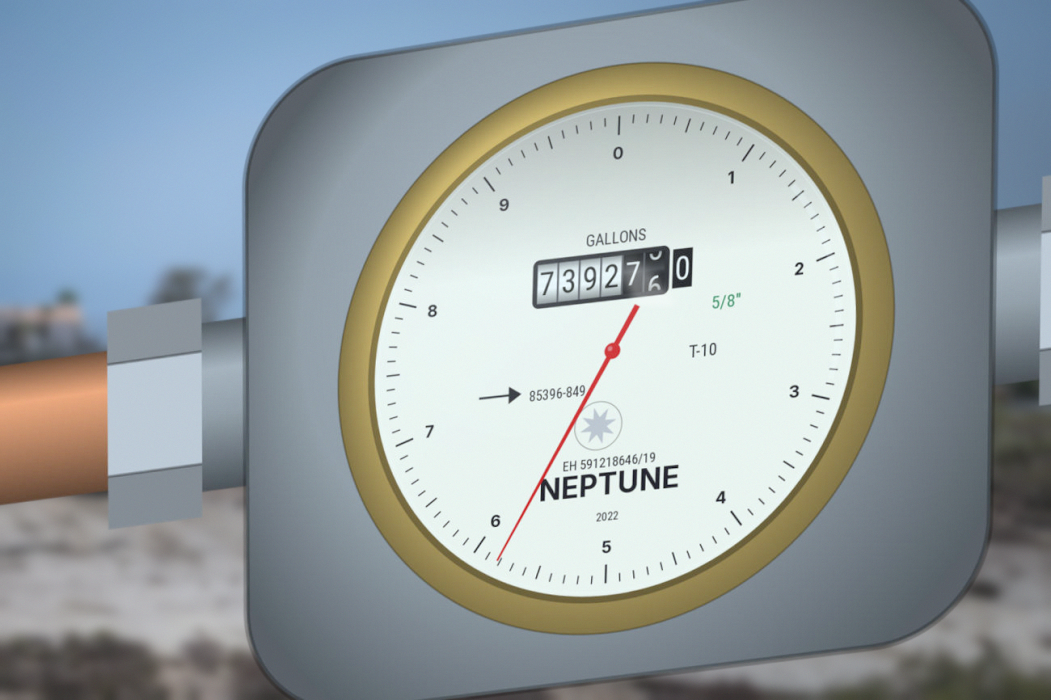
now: 7392755.8
